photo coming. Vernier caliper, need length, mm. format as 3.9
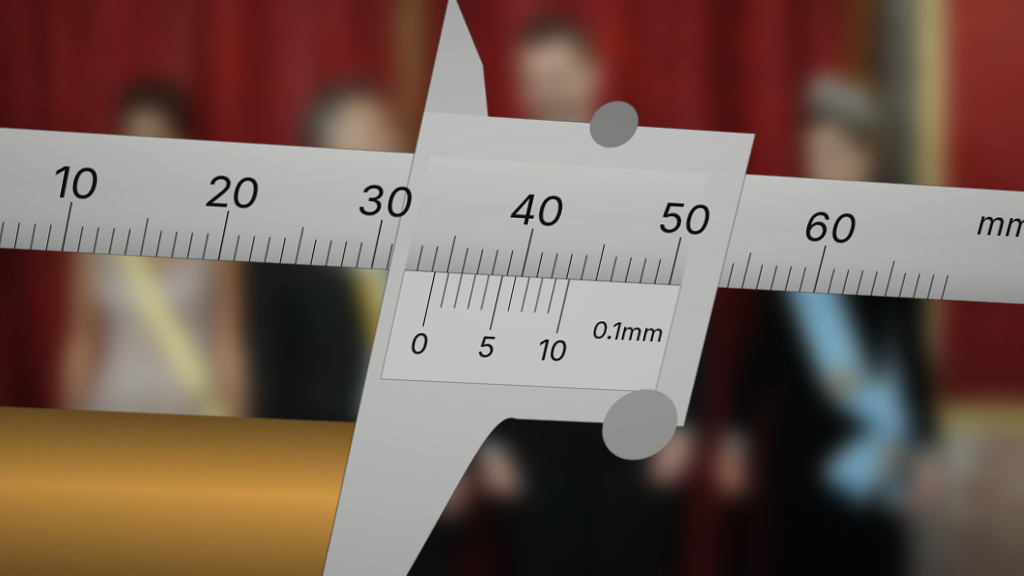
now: 34.2
